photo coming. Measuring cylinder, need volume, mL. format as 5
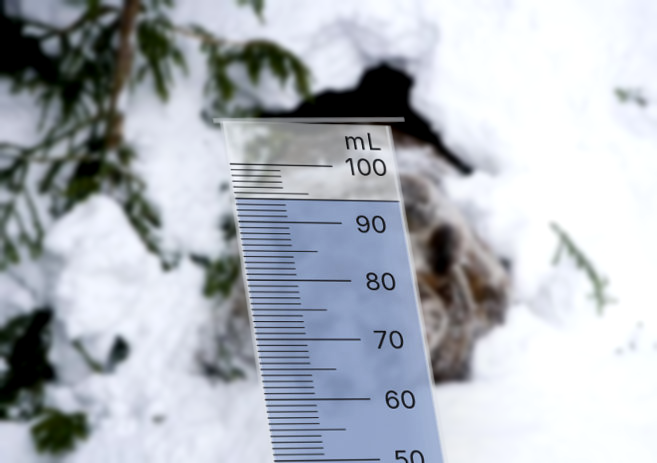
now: 94
